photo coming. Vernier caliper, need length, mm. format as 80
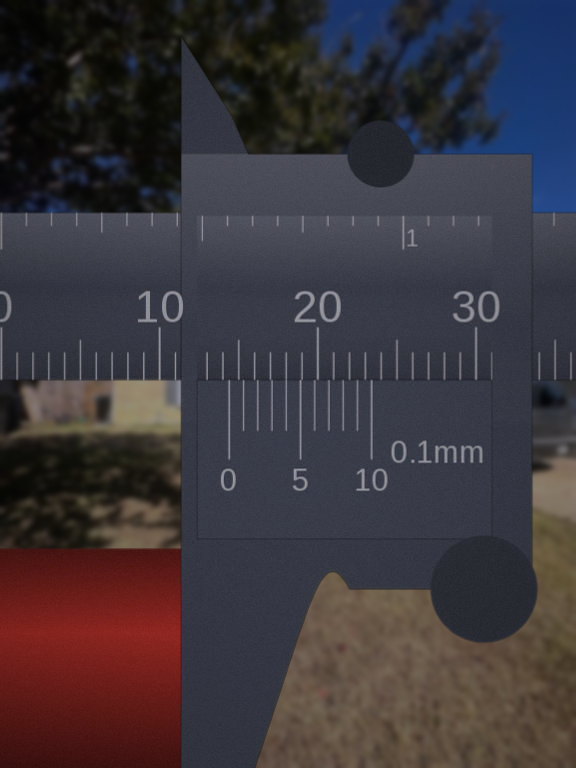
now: 14.4
